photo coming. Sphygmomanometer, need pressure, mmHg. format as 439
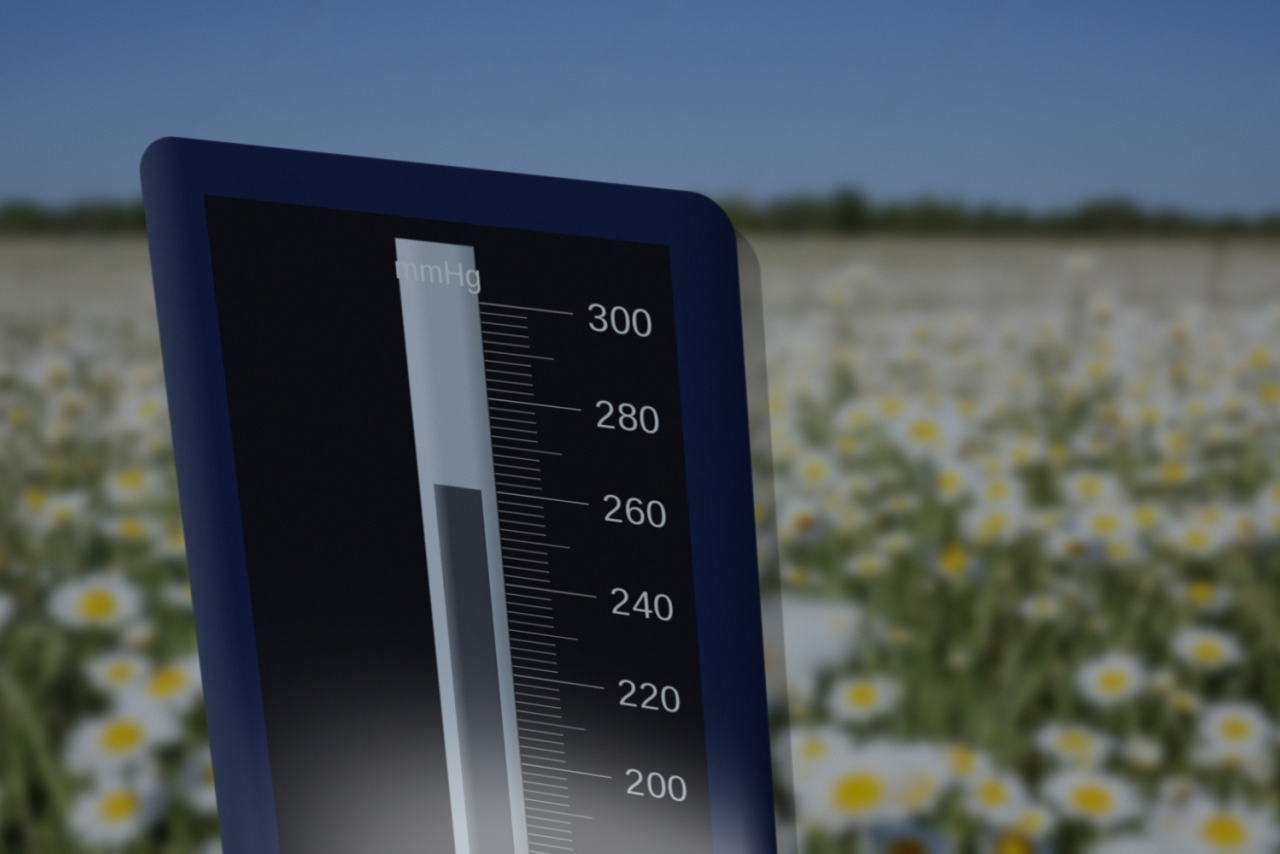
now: 260
